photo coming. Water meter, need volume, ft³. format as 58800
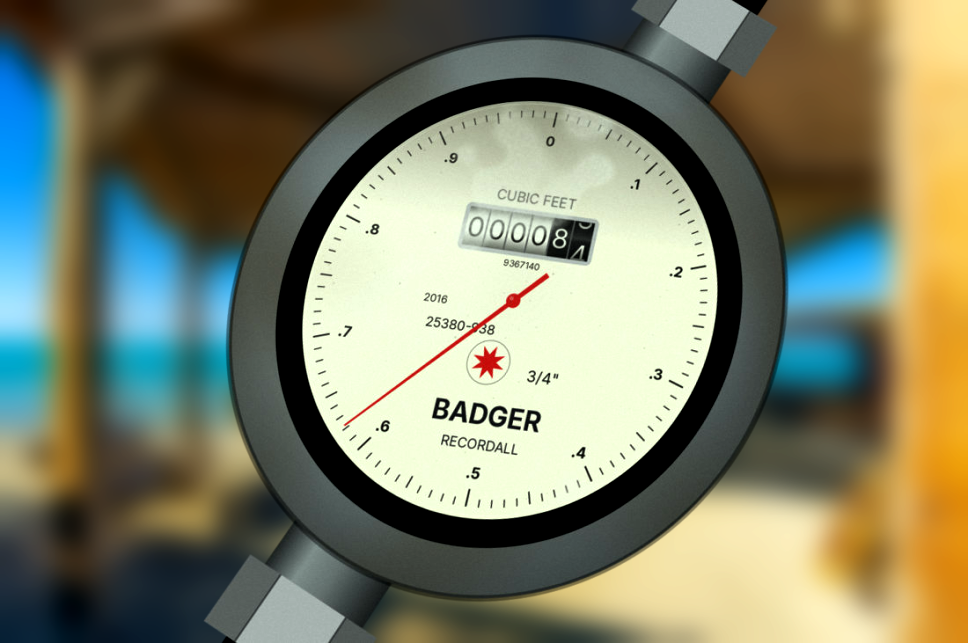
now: 83.62
